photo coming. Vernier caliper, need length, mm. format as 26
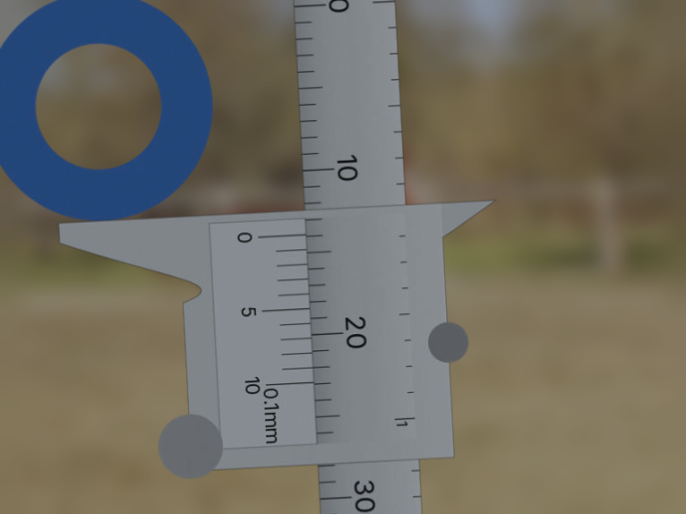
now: 13.9
